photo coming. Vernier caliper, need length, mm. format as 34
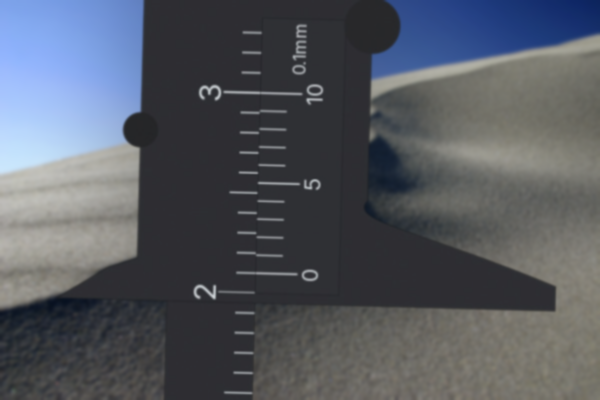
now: 21.0
